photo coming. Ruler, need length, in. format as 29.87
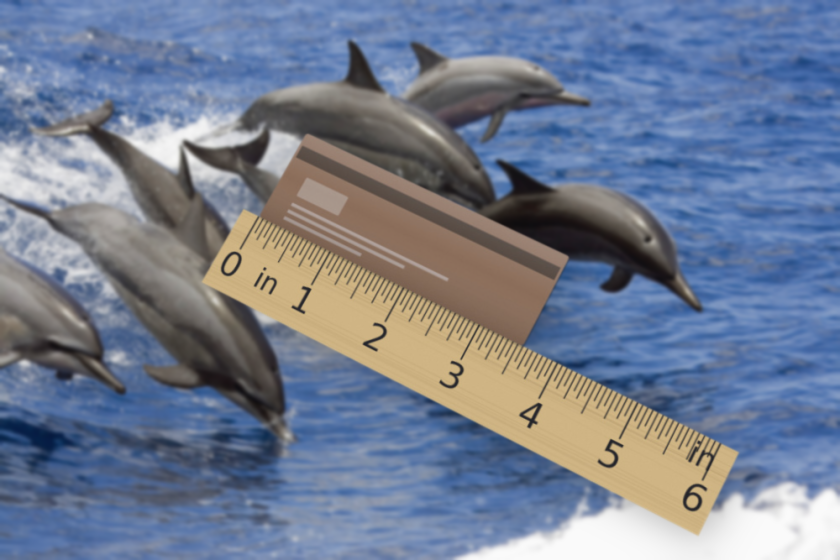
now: 3.5625
